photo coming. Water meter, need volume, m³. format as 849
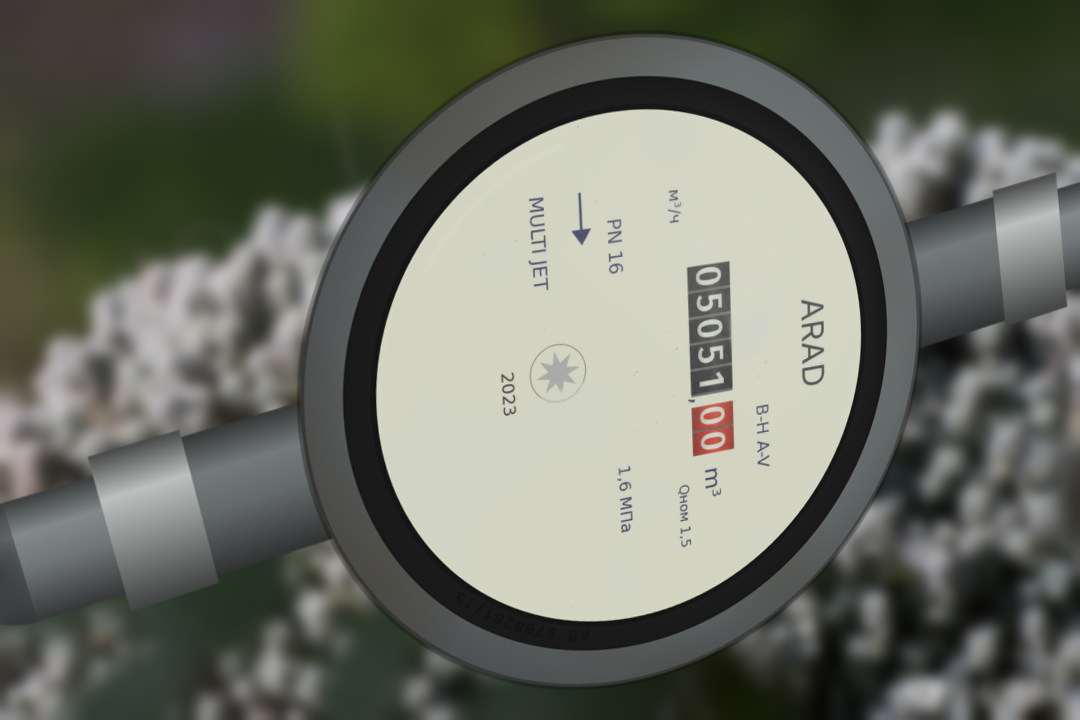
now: 5051.00
